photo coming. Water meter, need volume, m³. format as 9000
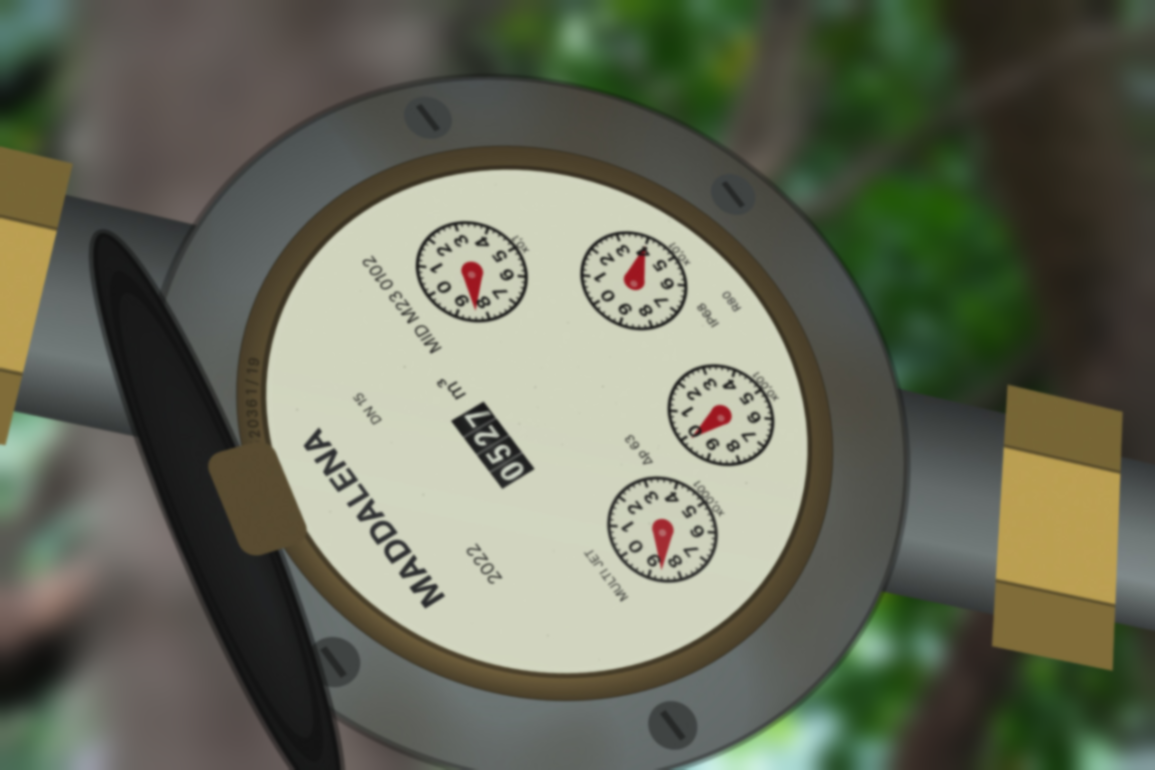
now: 526.8398
